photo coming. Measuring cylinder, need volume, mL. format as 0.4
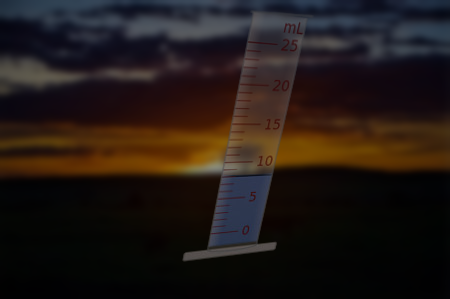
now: 8
